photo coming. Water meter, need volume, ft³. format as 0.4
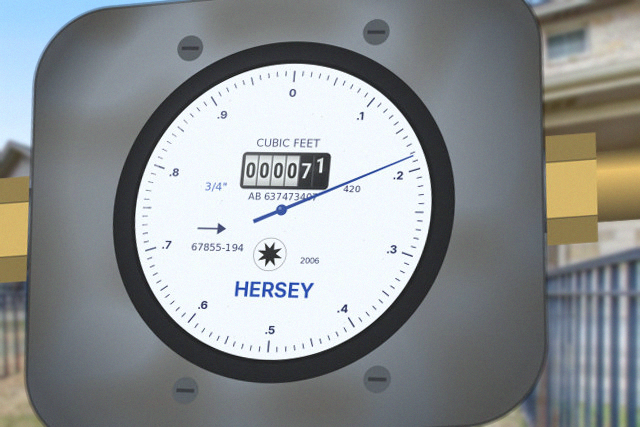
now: 71.18
